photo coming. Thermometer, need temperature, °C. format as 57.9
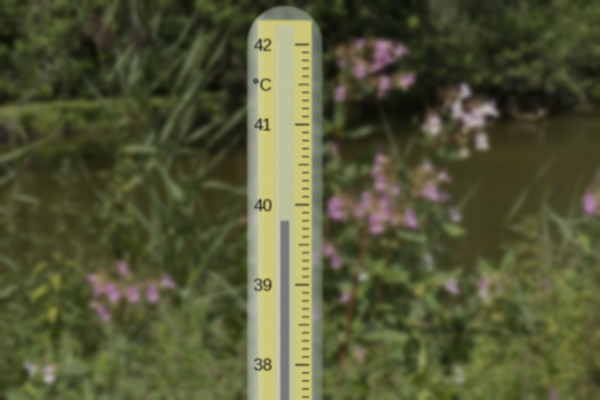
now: 39.8
